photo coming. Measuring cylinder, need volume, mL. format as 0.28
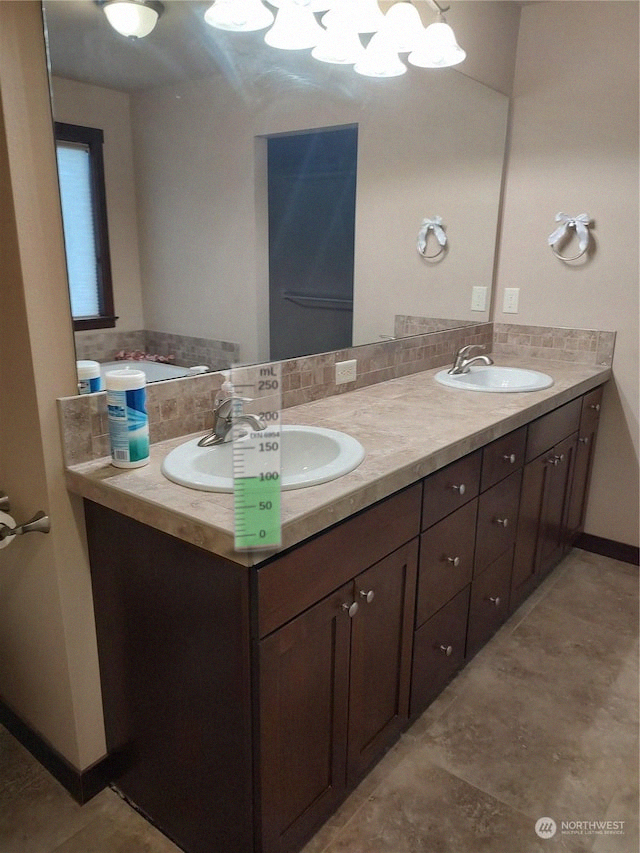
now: 100
